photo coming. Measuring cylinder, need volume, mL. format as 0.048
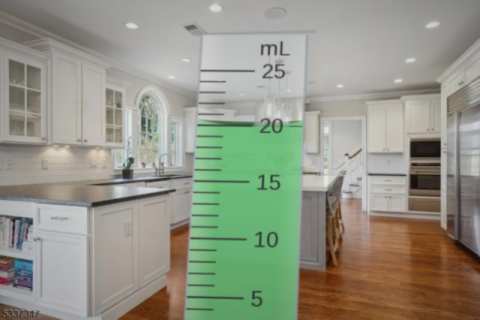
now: 20
